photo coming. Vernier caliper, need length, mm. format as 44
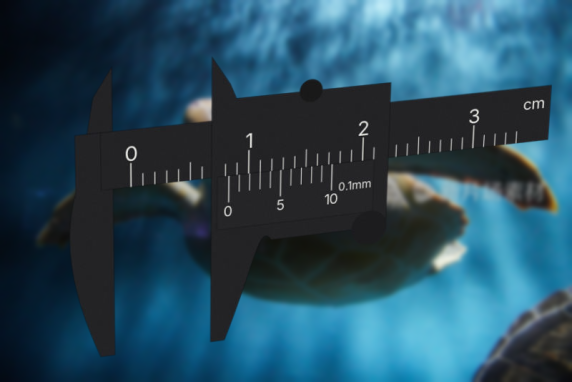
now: 8.3
